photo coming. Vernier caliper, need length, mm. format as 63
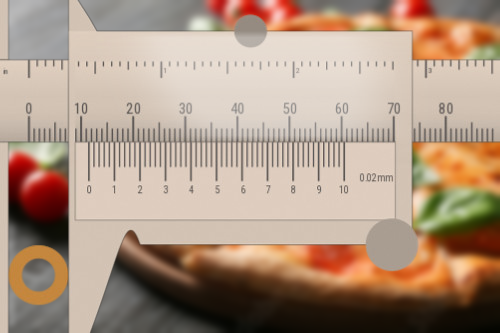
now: 11.5
